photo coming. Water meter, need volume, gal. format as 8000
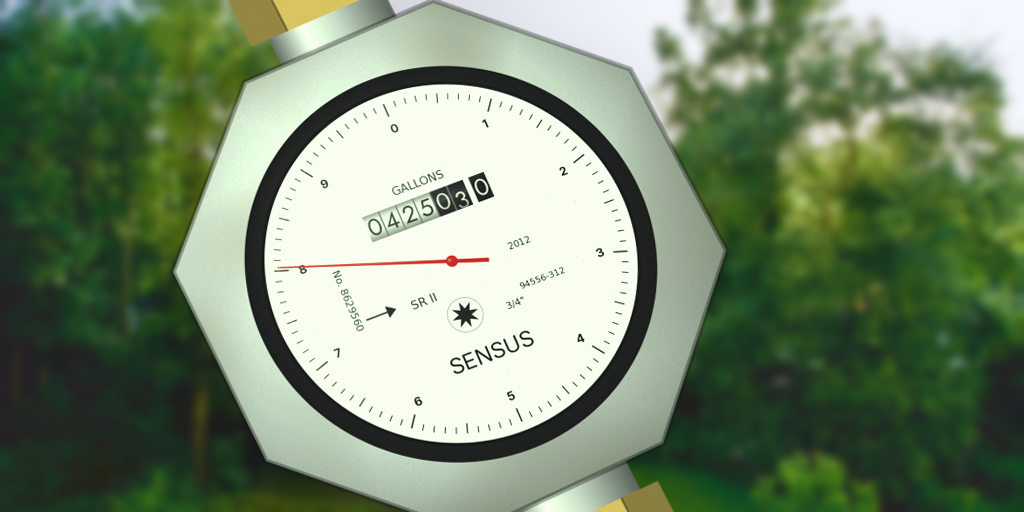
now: 425028.0
